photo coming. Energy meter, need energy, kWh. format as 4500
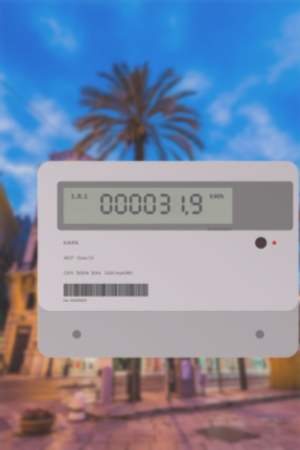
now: 31.9
